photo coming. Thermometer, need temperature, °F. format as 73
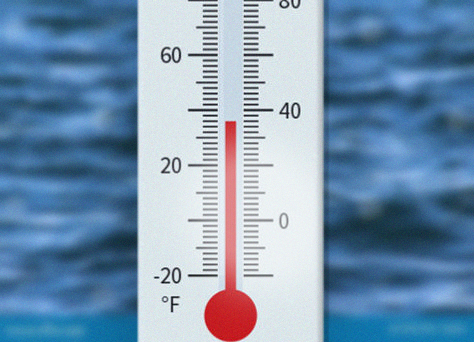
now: 36
